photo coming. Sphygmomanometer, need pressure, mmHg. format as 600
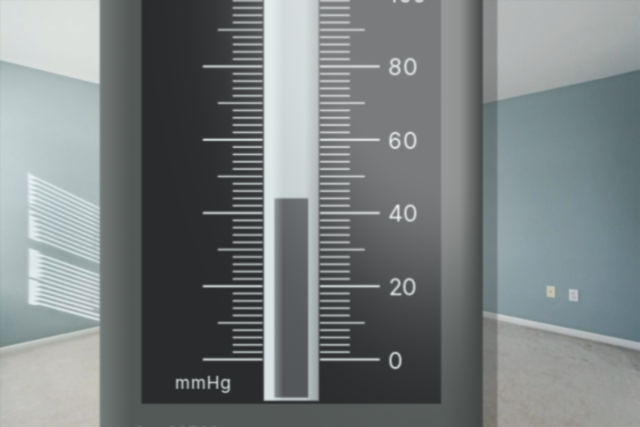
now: 44
